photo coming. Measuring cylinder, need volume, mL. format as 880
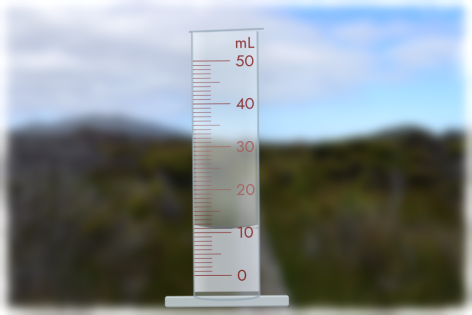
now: 11
